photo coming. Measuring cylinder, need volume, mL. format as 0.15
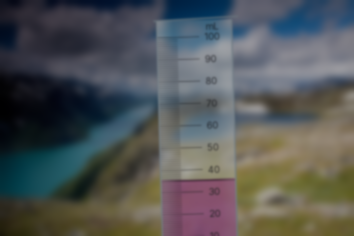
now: 35
